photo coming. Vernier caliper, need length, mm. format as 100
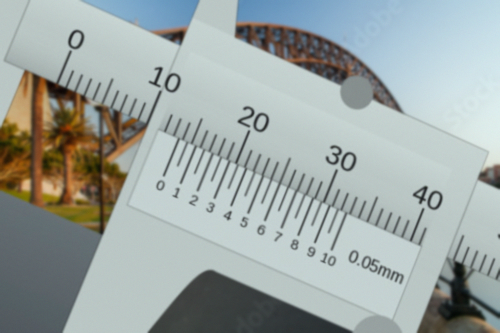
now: 13.6
